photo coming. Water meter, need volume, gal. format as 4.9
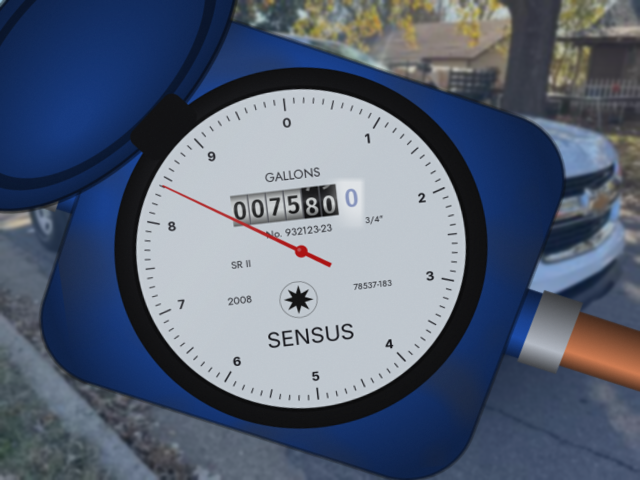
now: 75798.4
